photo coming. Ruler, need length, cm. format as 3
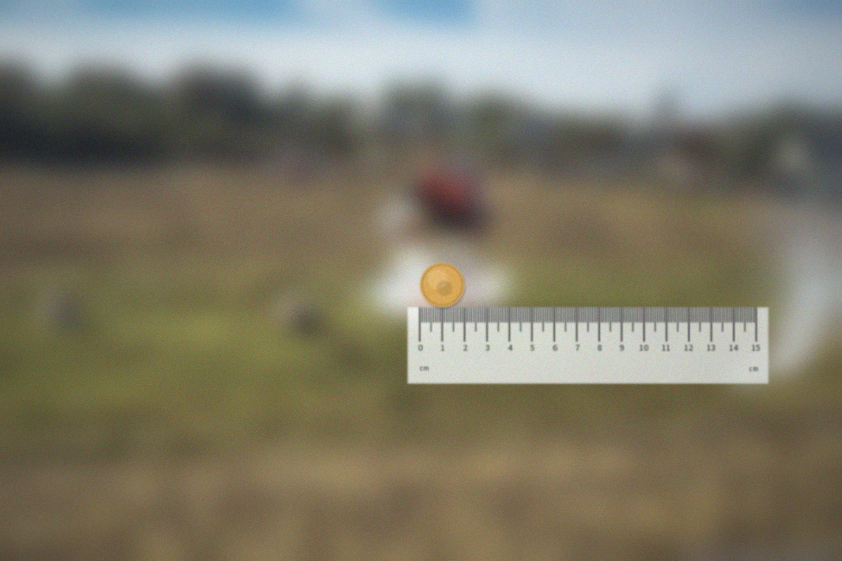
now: 2
